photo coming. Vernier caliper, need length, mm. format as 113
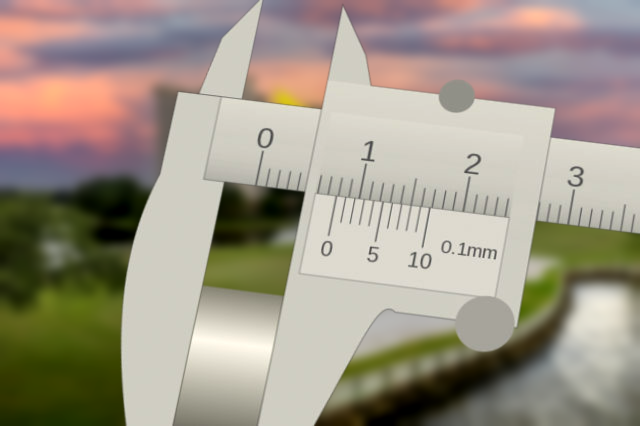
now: 7.8
